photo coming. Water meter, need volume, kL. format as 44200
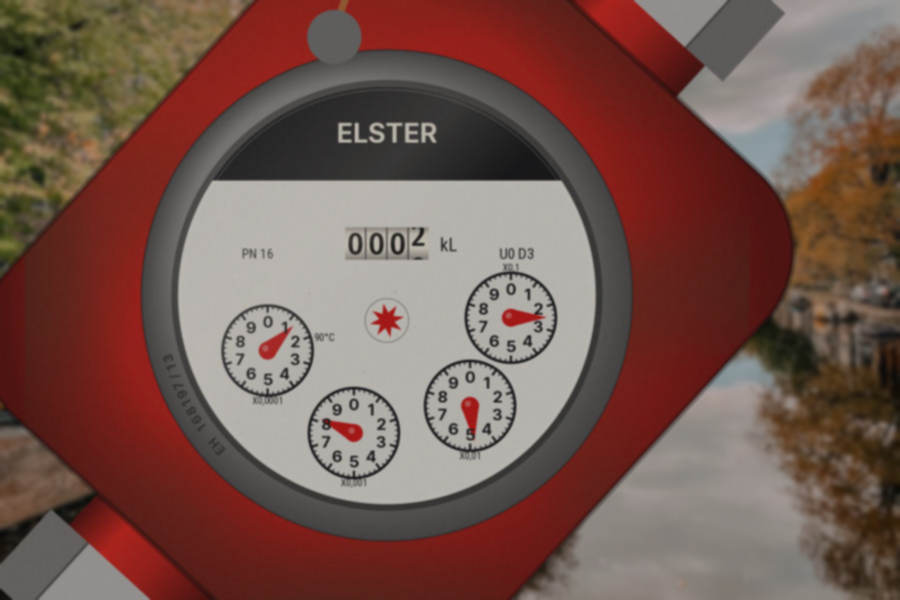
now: 2.2481
